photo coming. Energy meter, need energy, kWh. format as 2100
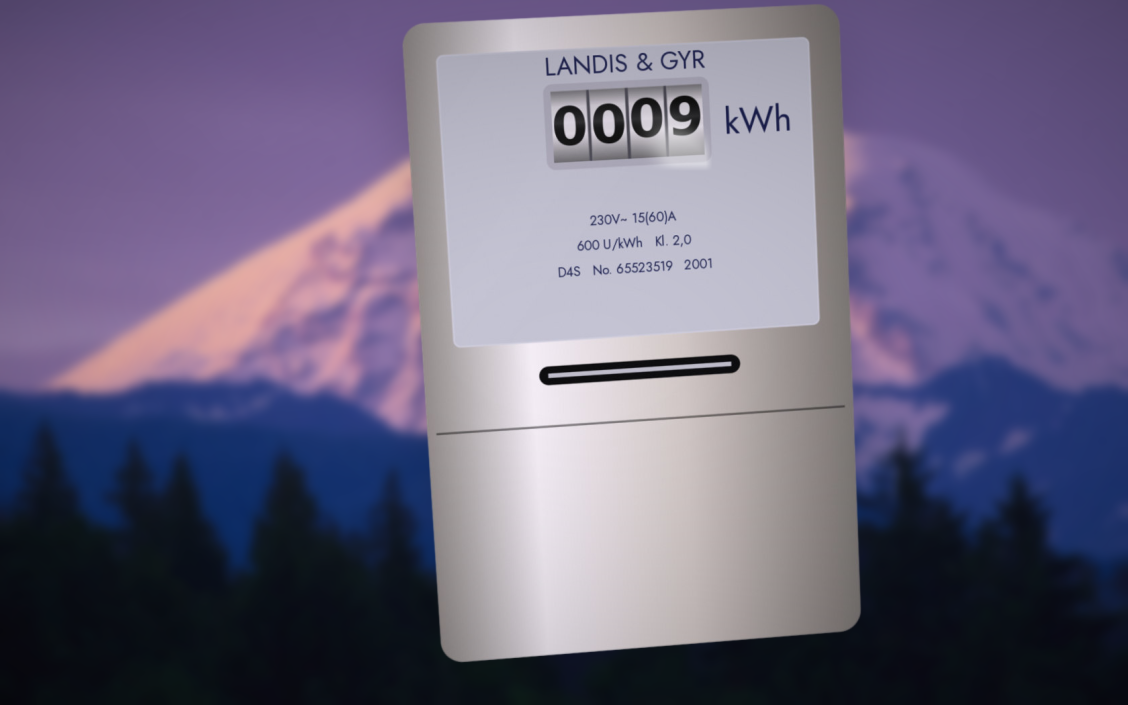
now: 9
